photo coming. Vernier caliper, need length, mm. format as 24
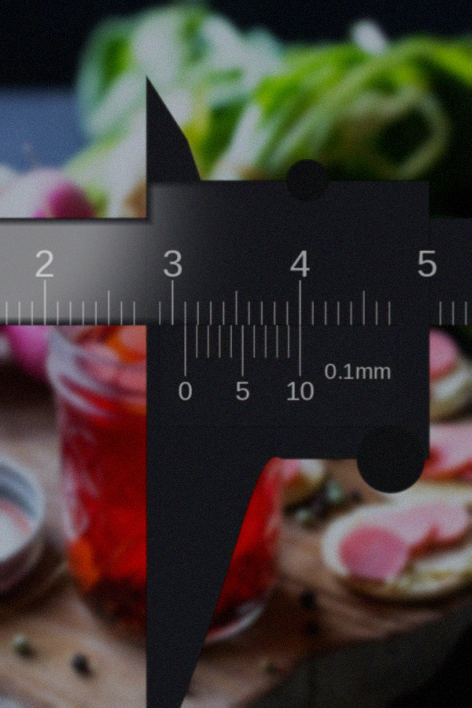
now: 31.0
